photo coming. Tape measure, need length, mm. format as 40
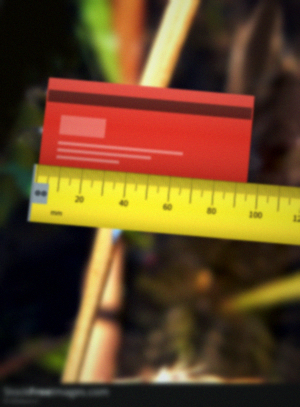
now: 95
